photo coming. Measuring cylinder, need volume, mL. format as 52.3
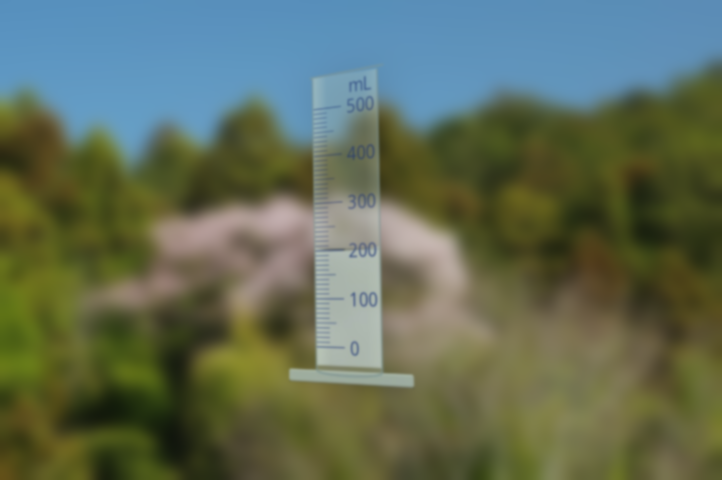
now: 200
